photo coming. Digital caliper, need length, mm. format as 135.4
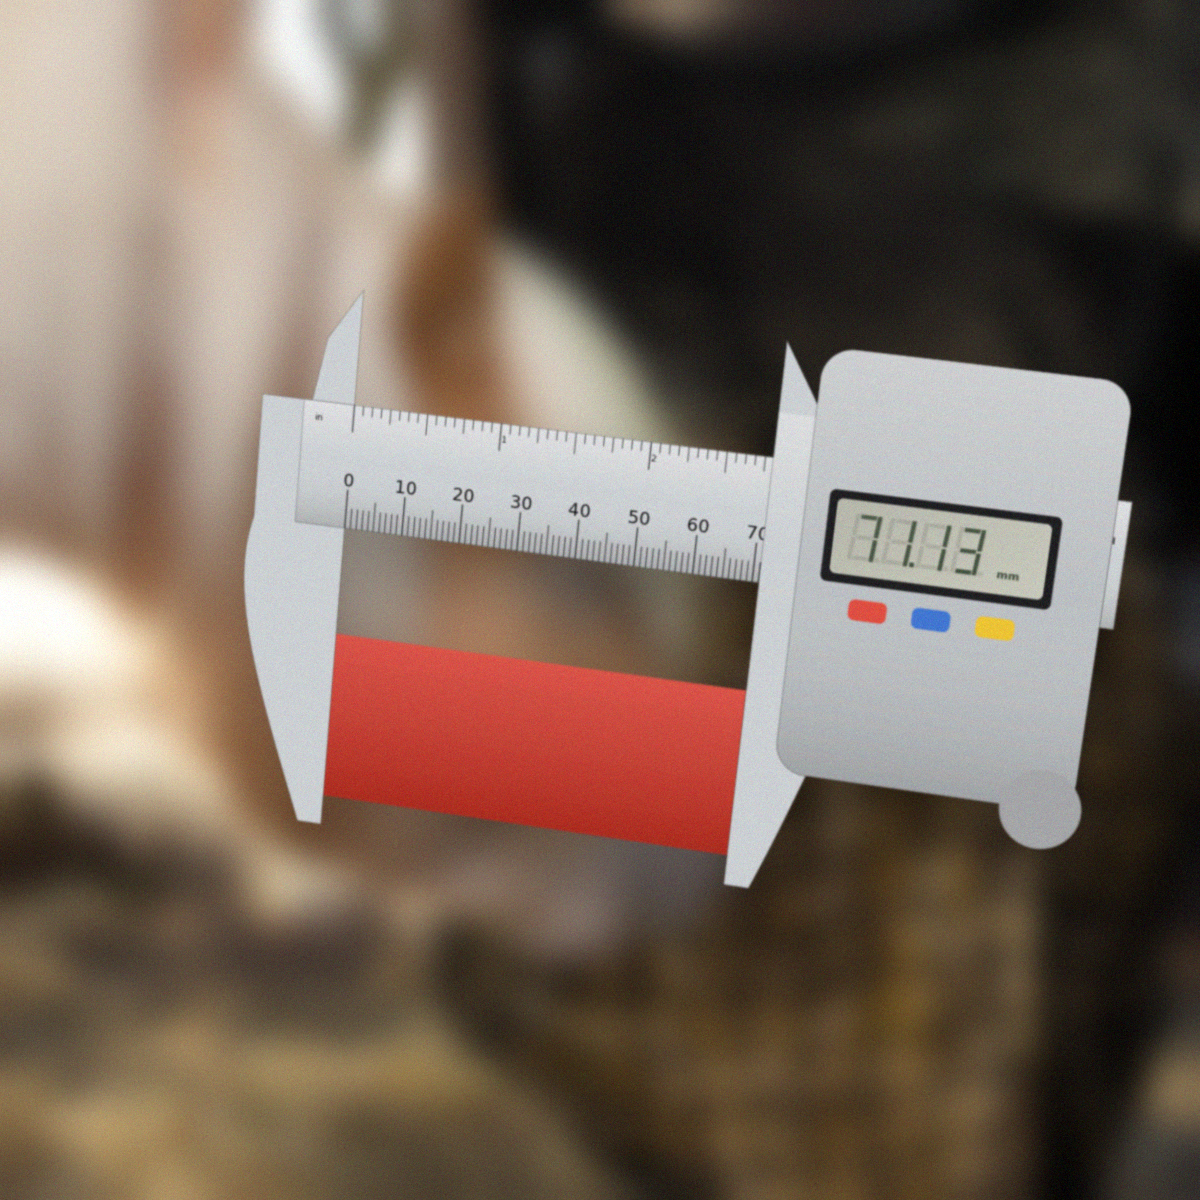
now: 71.13
